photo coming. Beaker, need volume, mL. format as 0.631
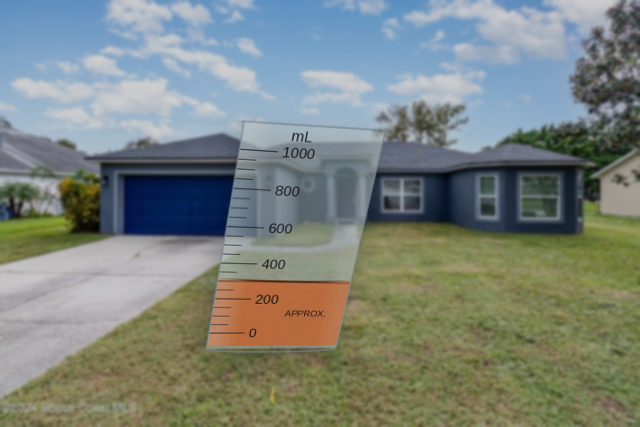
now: 300
